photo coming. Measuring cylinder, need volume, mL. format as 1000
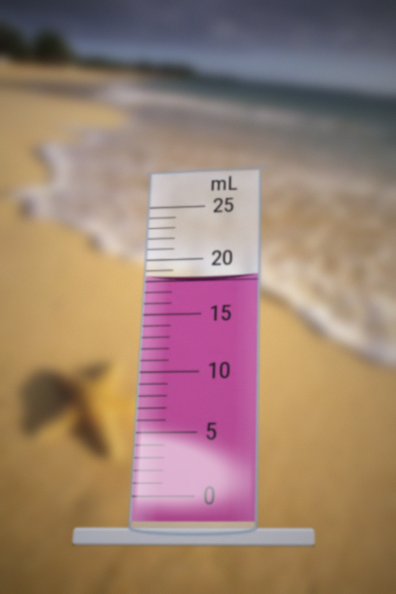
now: 18
